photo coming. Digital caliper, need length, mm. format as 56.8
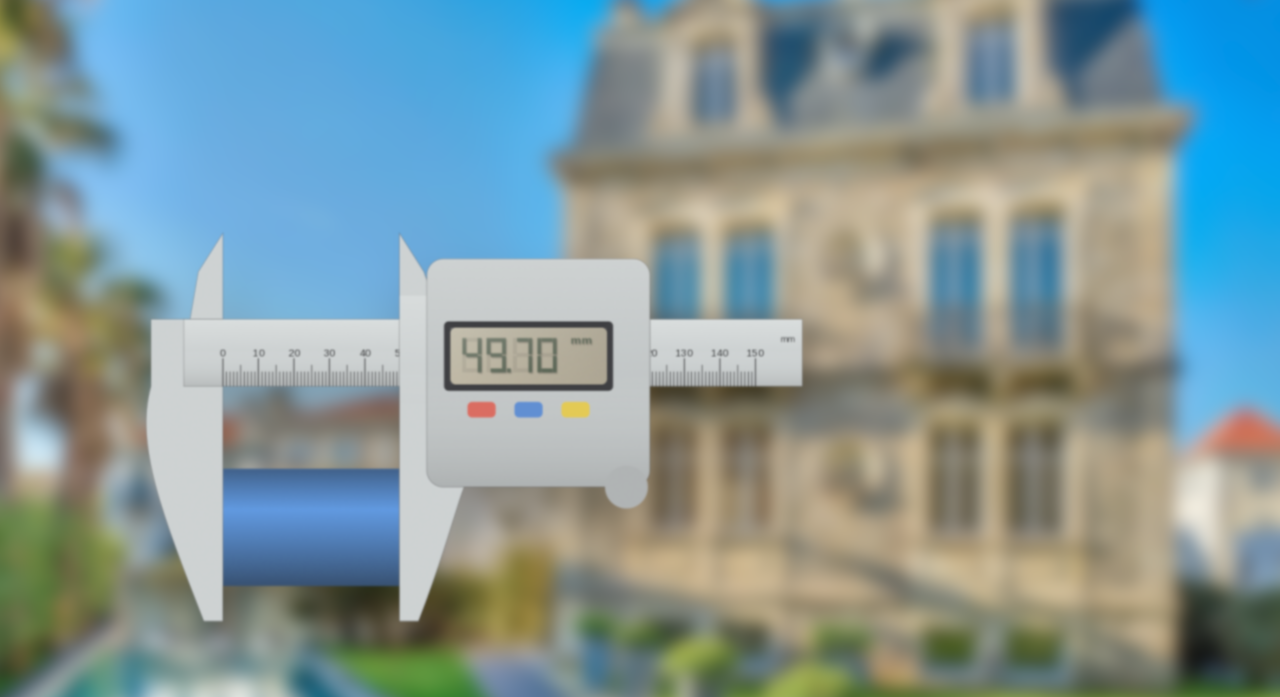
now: 49.70
